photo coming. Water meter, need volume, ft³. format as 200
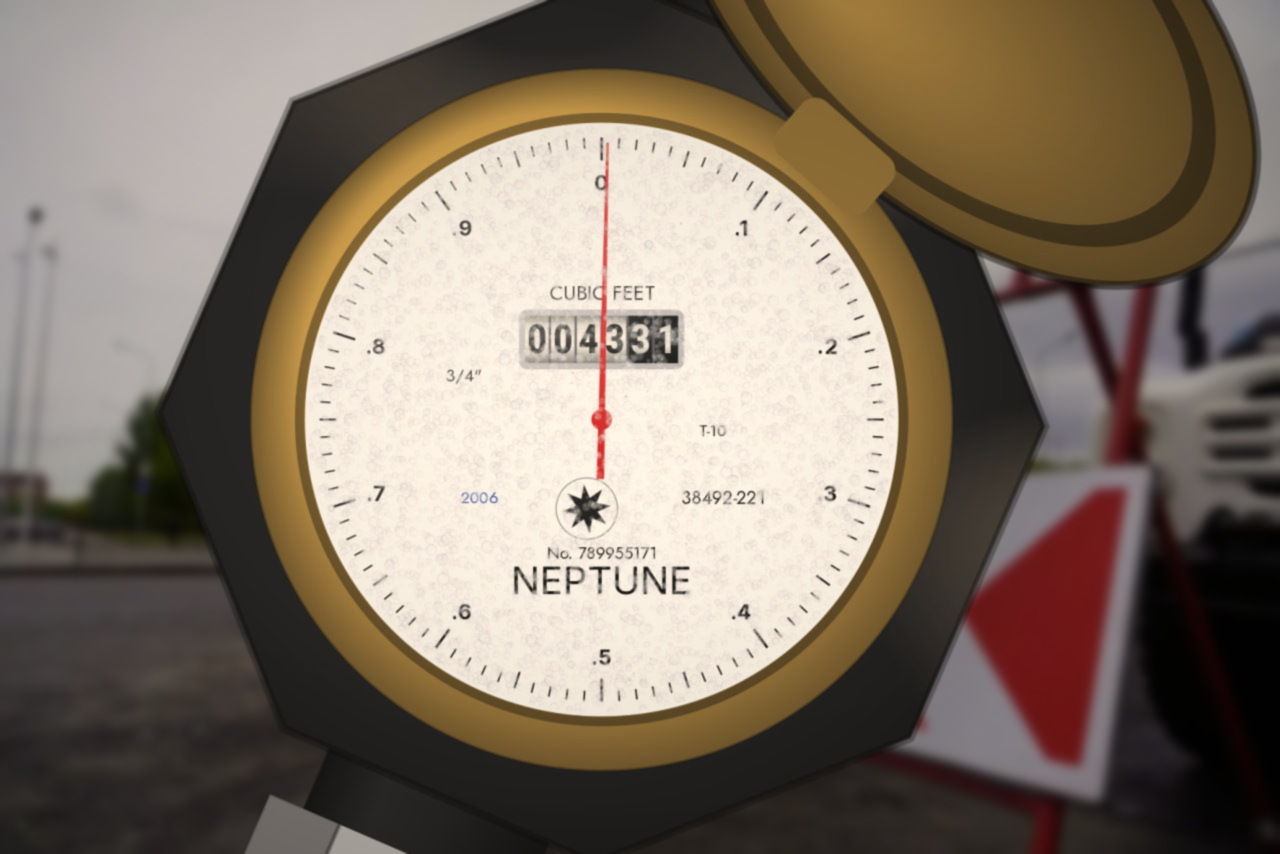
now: 4331.00
